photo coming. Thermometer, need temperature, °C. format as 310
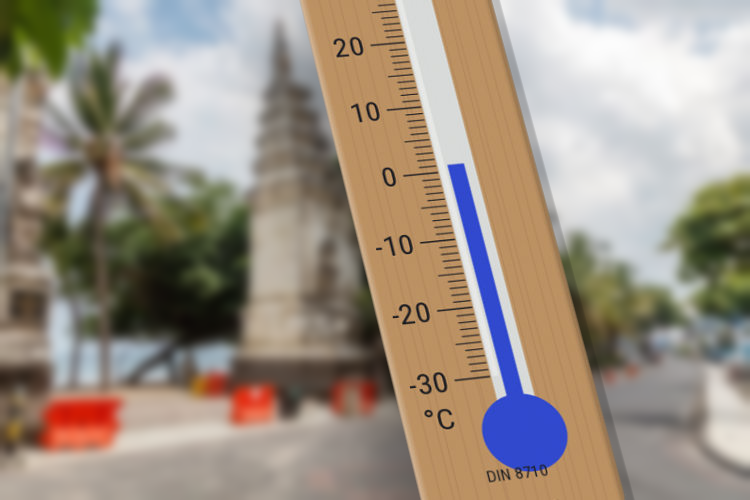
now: 1
